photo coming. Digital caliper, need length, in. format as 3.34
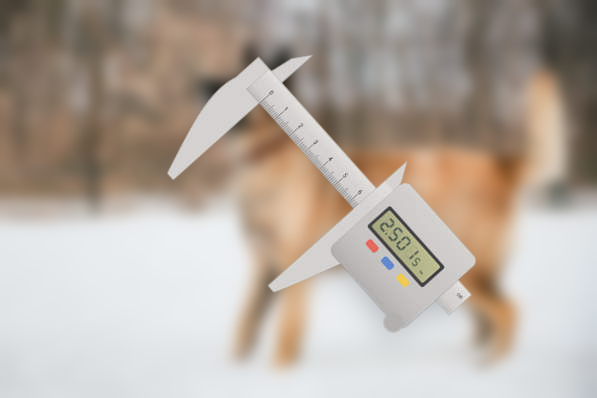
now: 2.5015
